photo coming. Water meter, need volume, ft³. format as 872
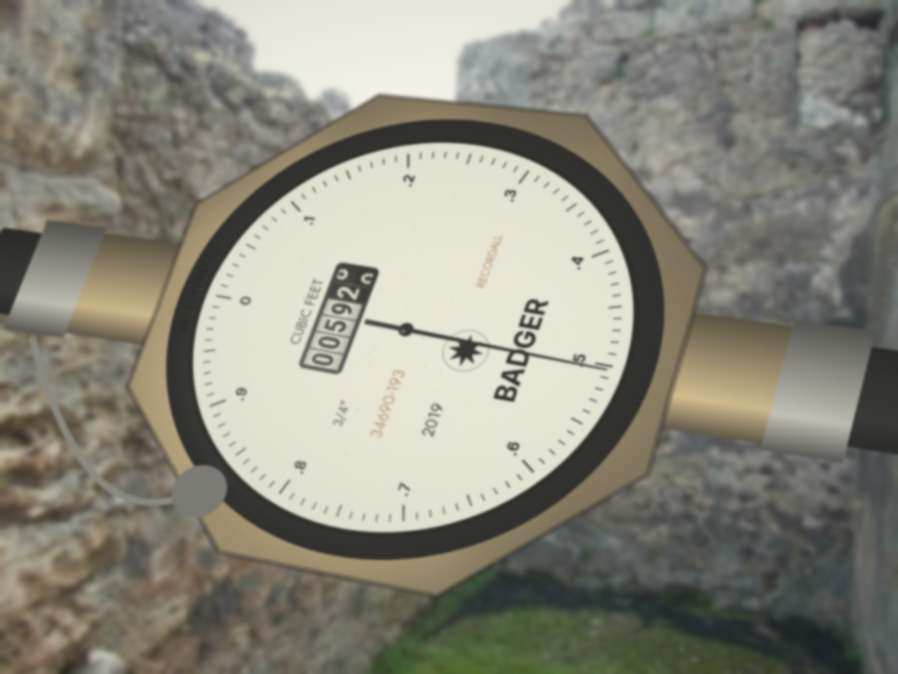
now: 5928.50
